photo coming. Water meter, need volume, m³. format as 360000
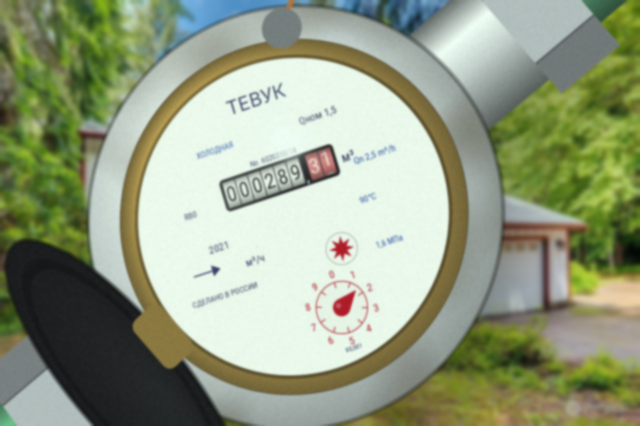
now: 289.311
